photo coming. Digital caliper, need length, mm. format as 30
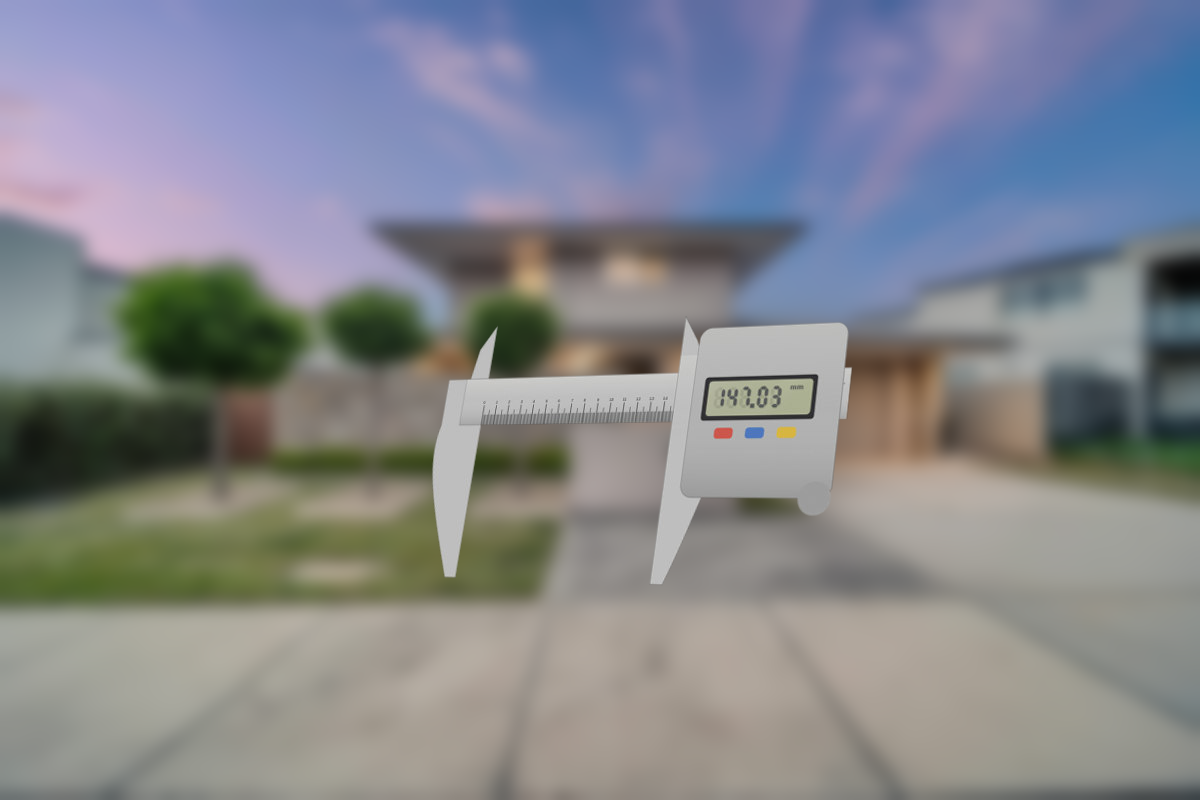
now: 147.03
